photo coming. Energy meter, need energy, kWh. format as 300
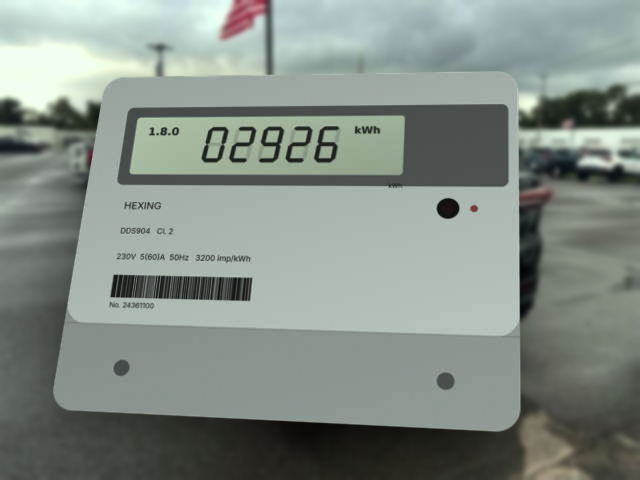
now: 2926
